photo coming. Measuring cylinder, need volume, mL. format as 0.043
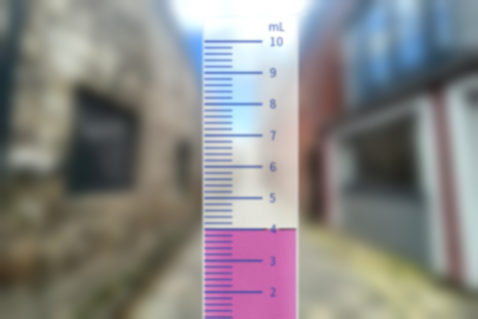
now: 4
